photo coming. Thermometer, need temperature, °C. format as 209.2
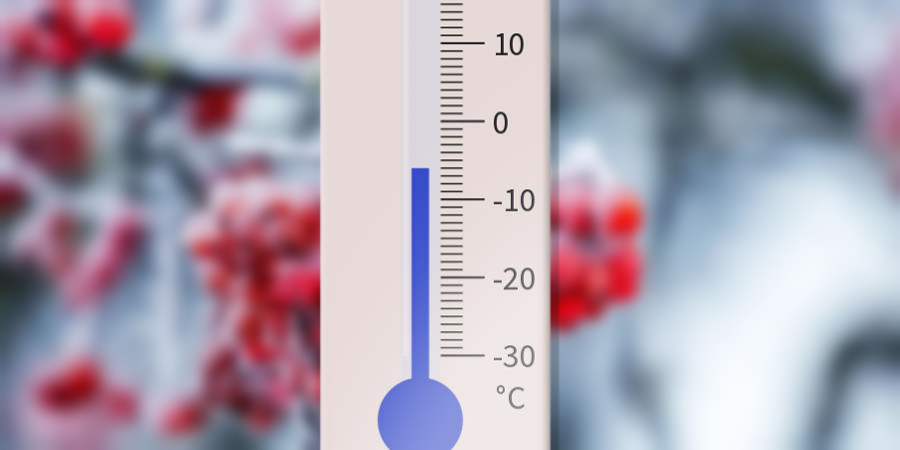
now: -6
